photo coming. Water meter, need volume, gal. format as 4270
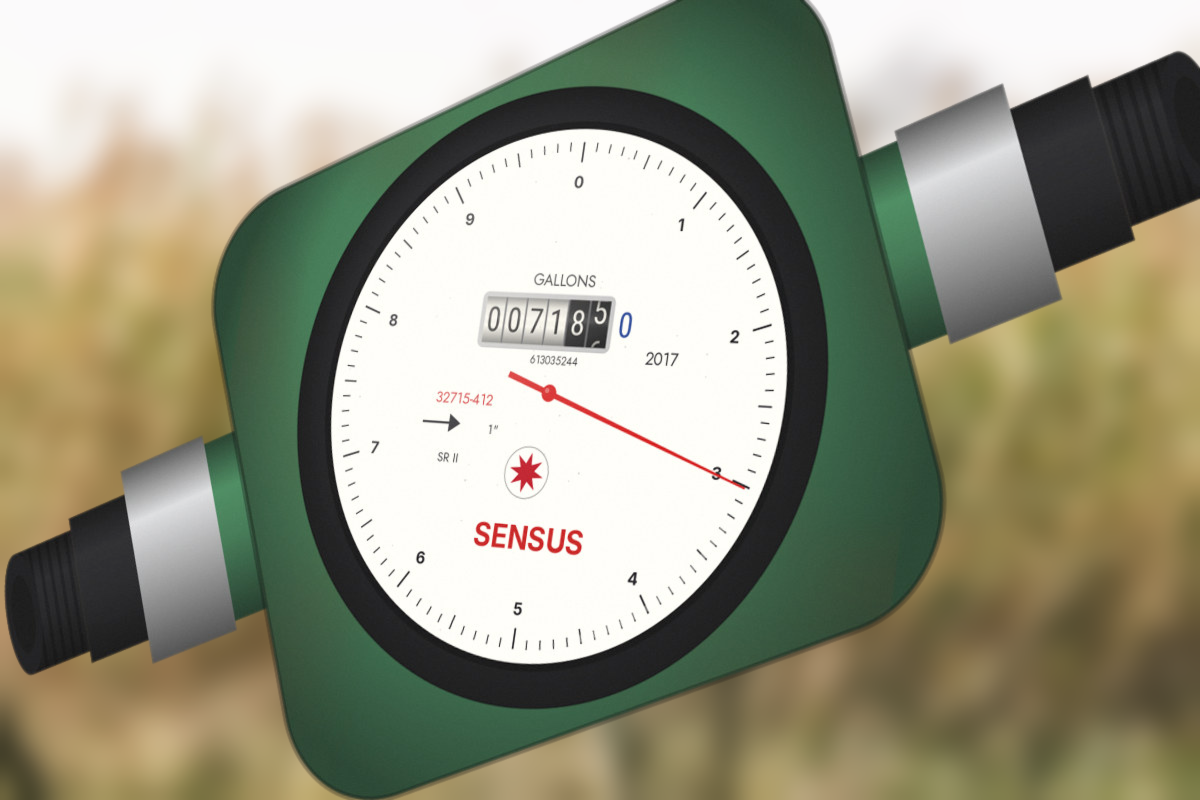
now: 71853.0
